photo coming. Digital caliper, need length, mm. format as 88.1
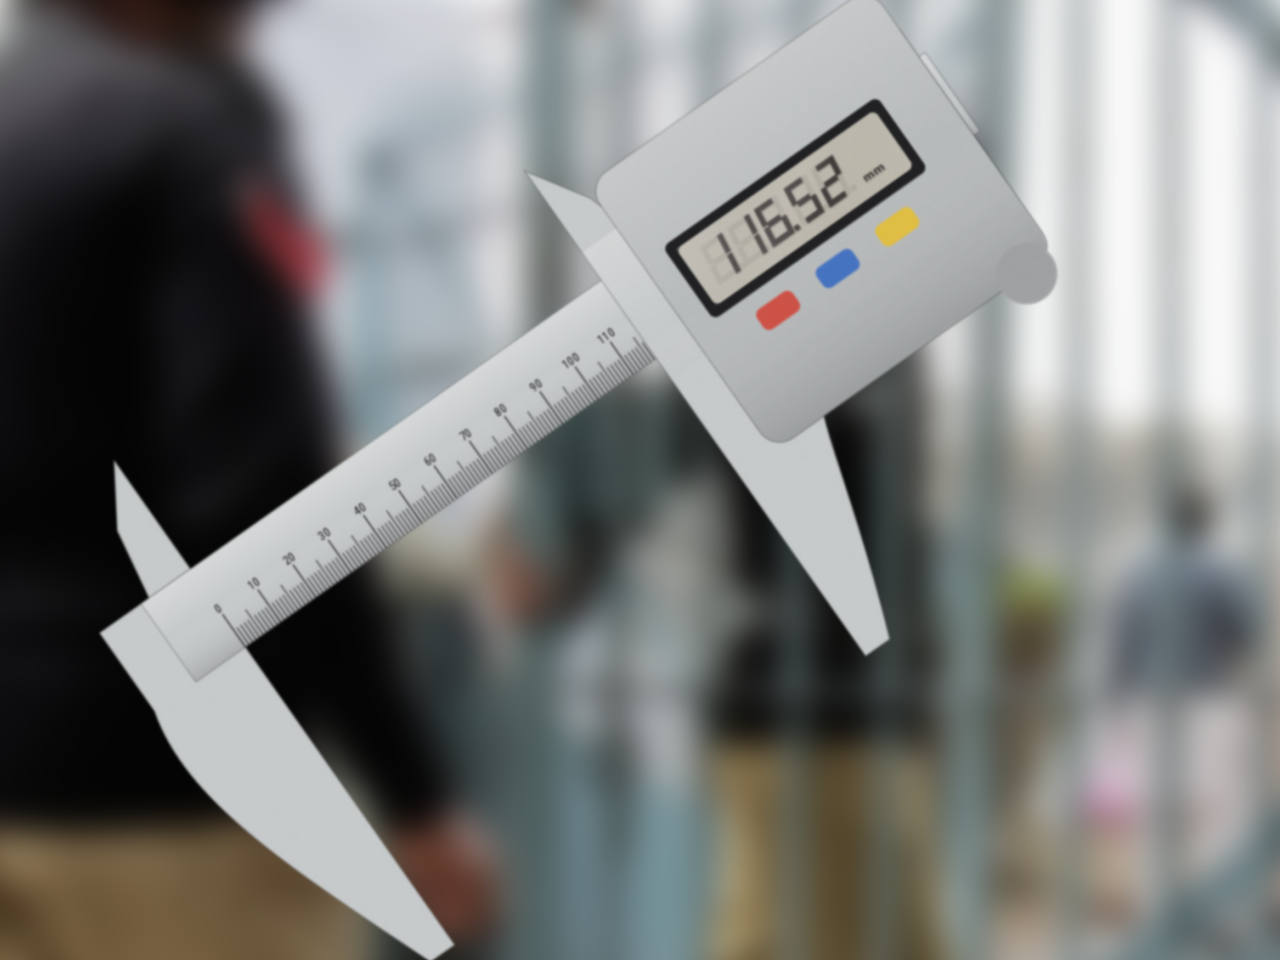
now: 116.52
